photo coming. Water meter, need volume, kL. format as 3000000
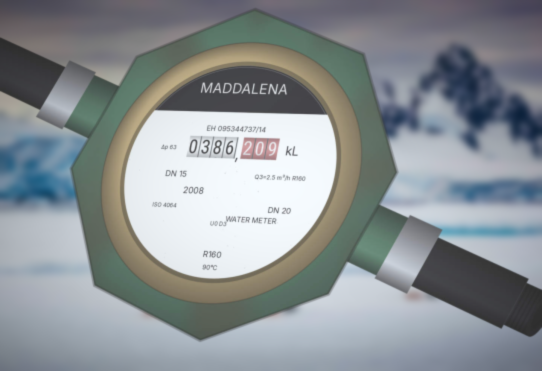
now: 386.209
